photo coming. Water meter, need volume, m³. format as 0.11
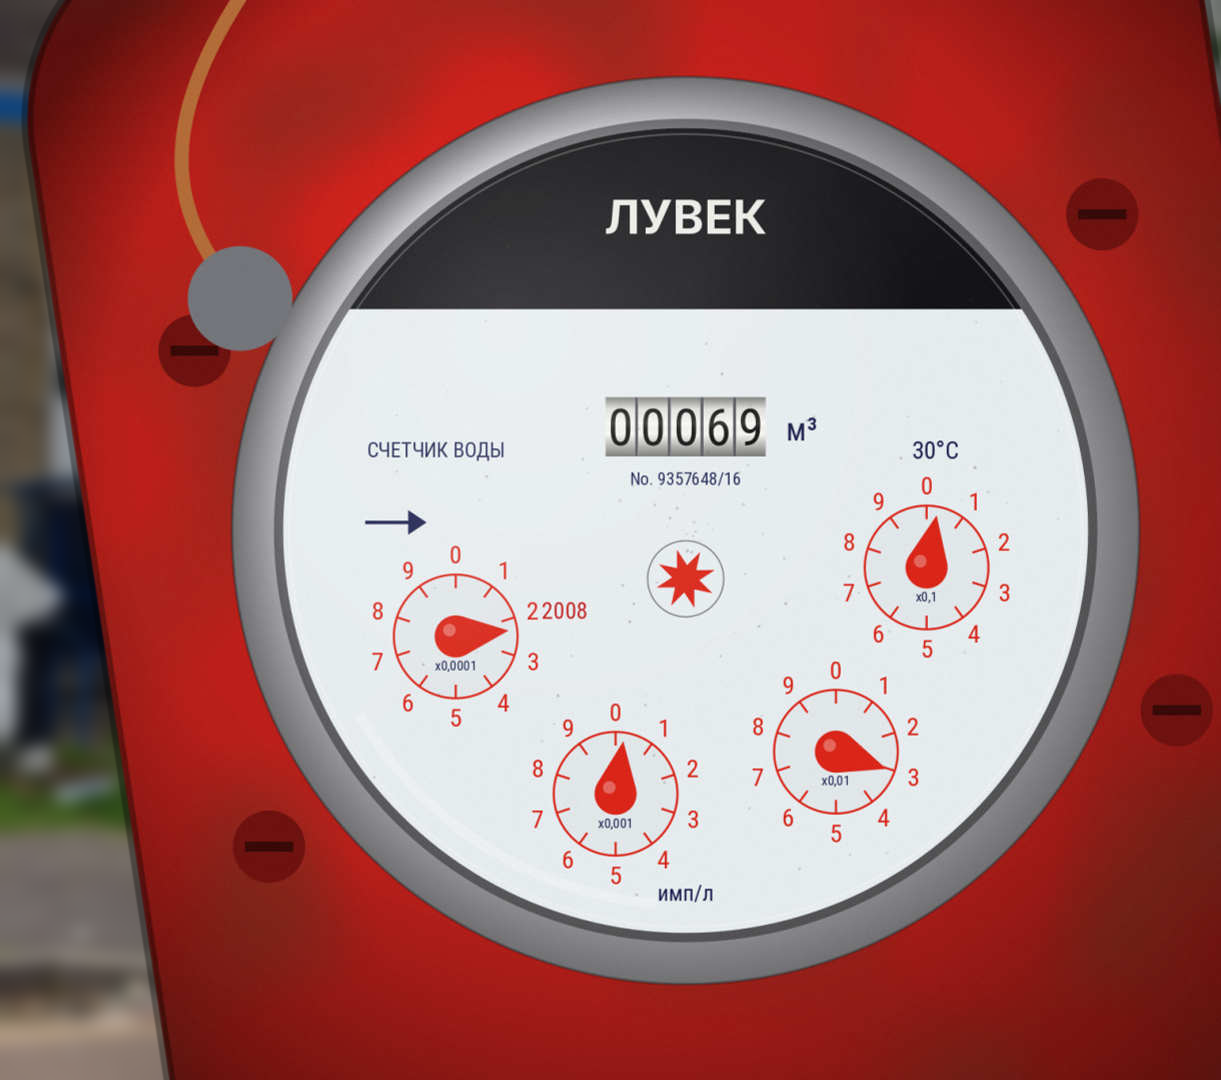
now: 69.0302
